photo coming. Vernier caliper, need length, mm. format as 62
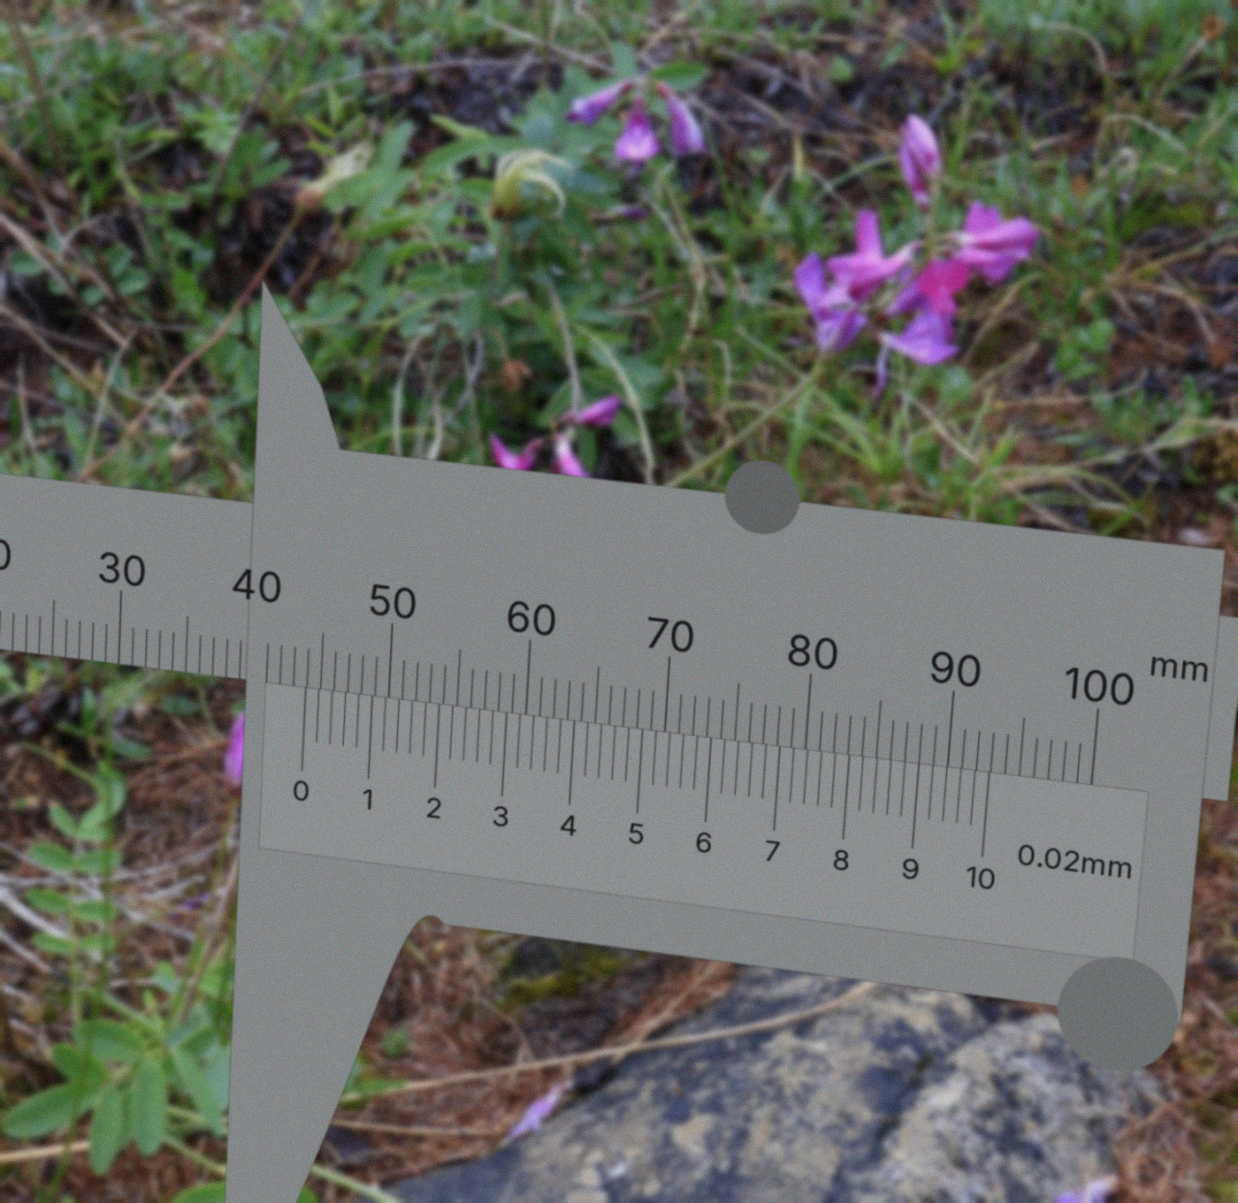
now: 43.9
